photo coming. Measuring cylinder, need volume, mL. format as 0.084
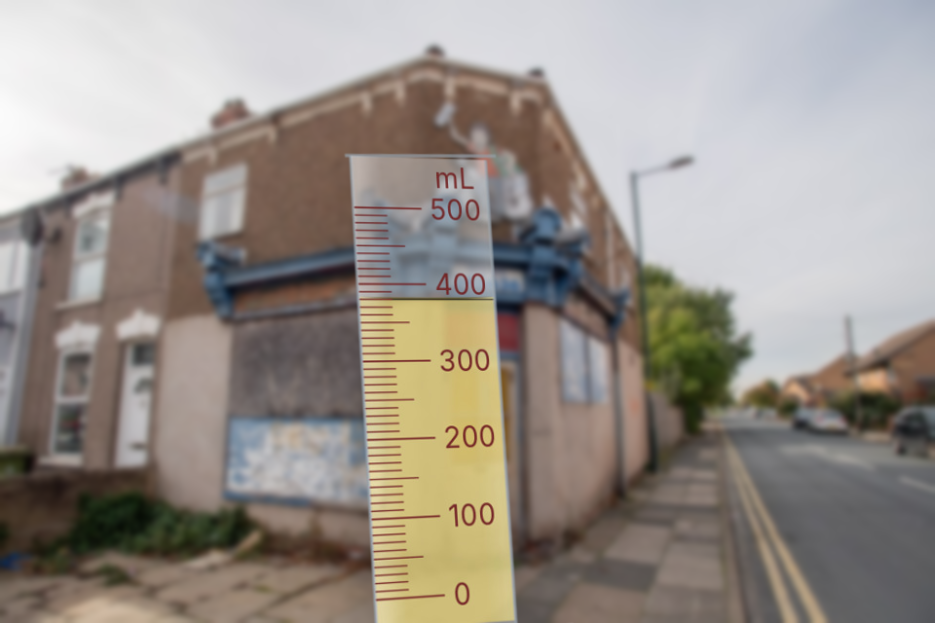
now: 380
